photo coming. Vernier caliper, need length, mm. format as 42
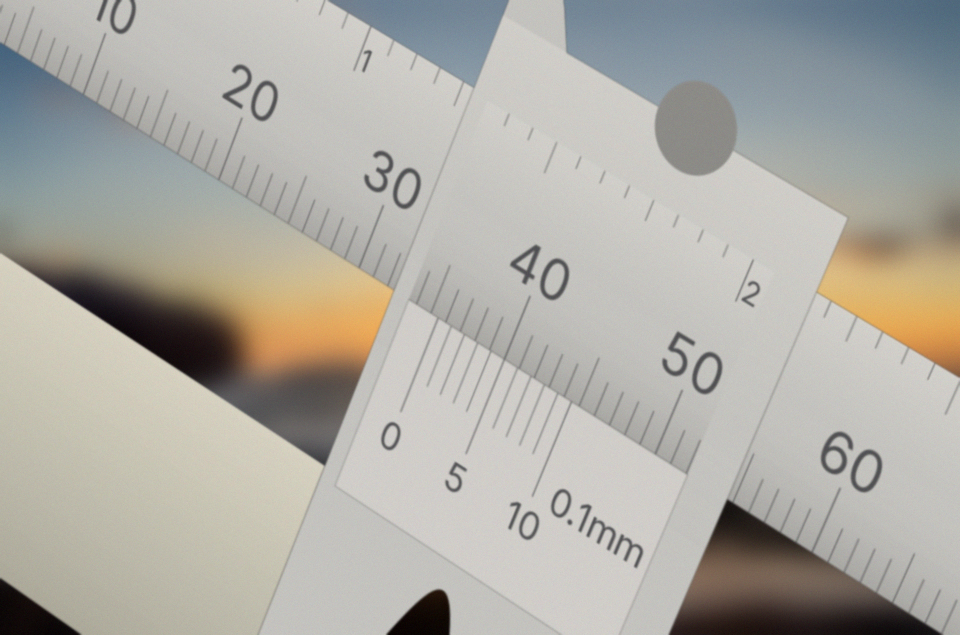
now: 35.5
